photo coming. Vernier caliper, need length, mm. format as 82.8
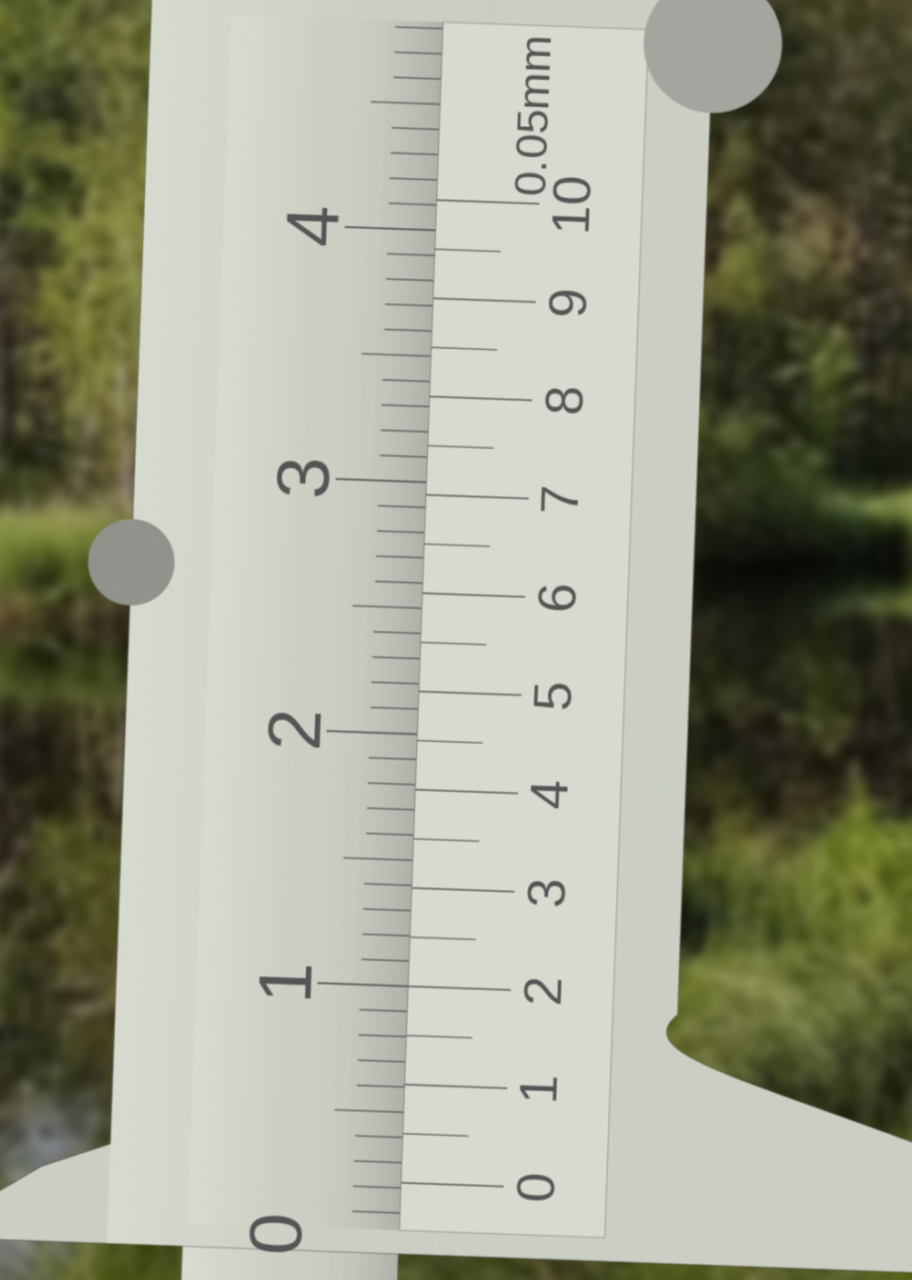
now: 2.2
